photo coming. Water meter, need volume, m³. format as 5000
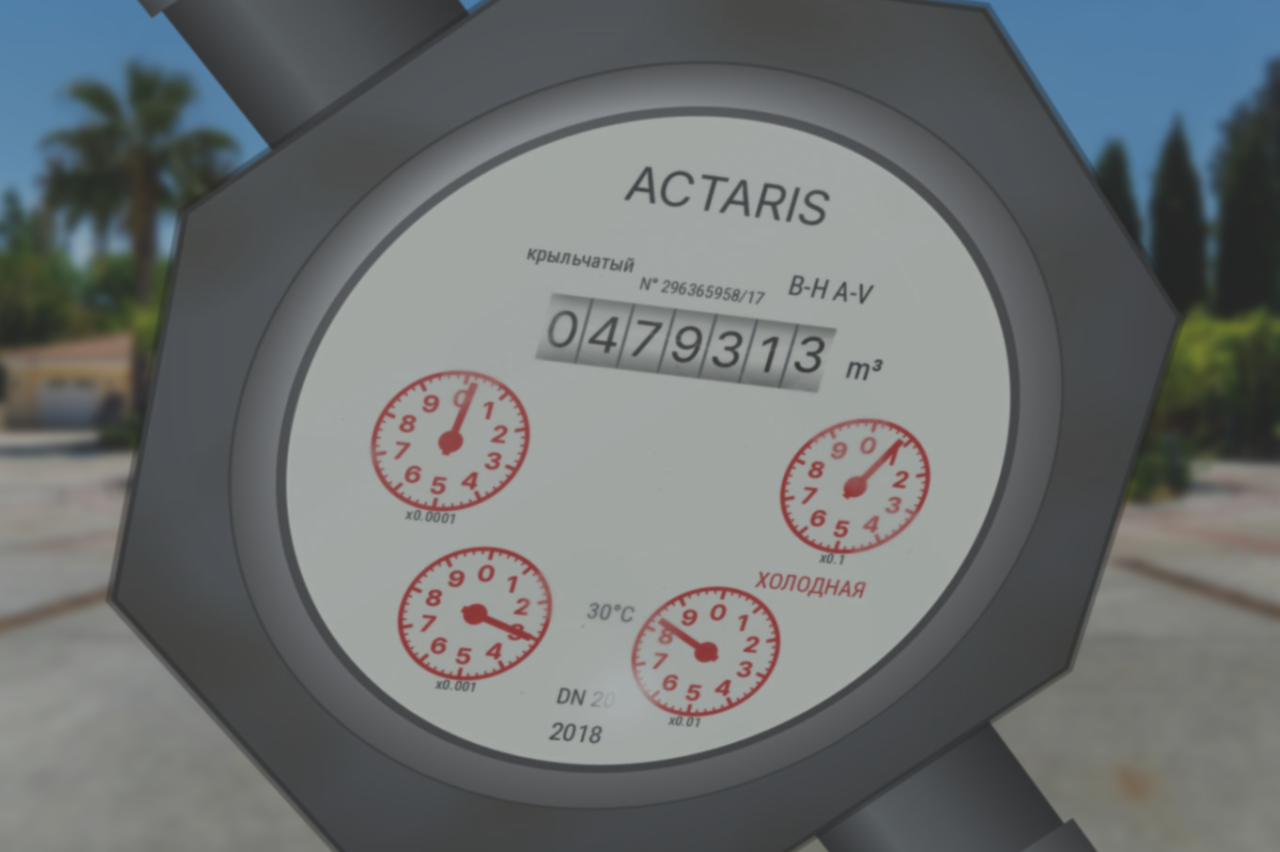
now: 479313.0830
